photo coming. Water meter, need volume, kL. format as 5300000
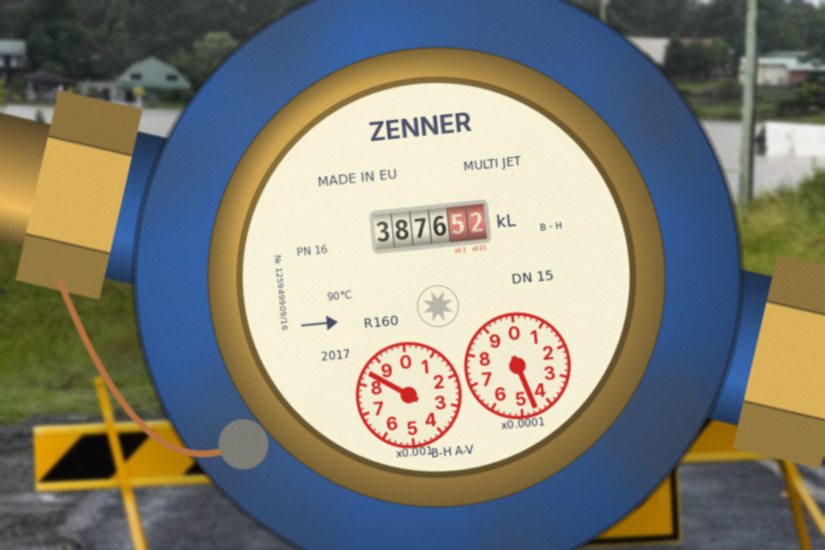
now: 3876.5284
